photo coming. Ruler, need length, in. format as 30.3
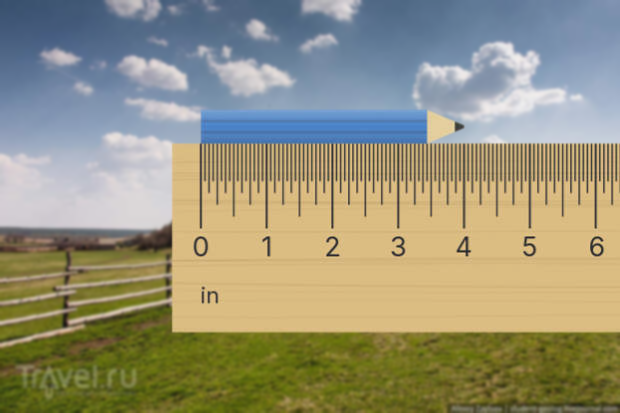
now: 4
